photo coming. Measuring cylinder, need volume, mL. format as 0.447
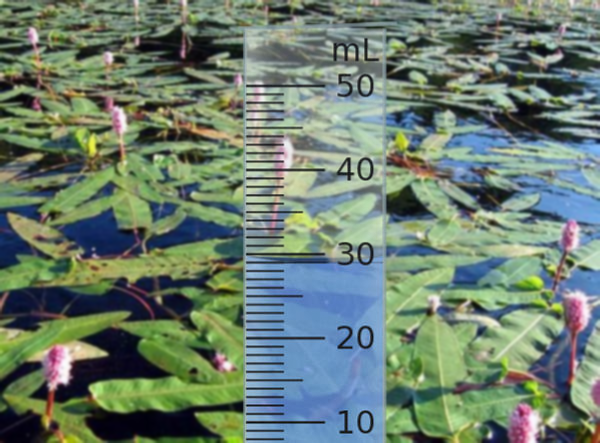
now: 29
